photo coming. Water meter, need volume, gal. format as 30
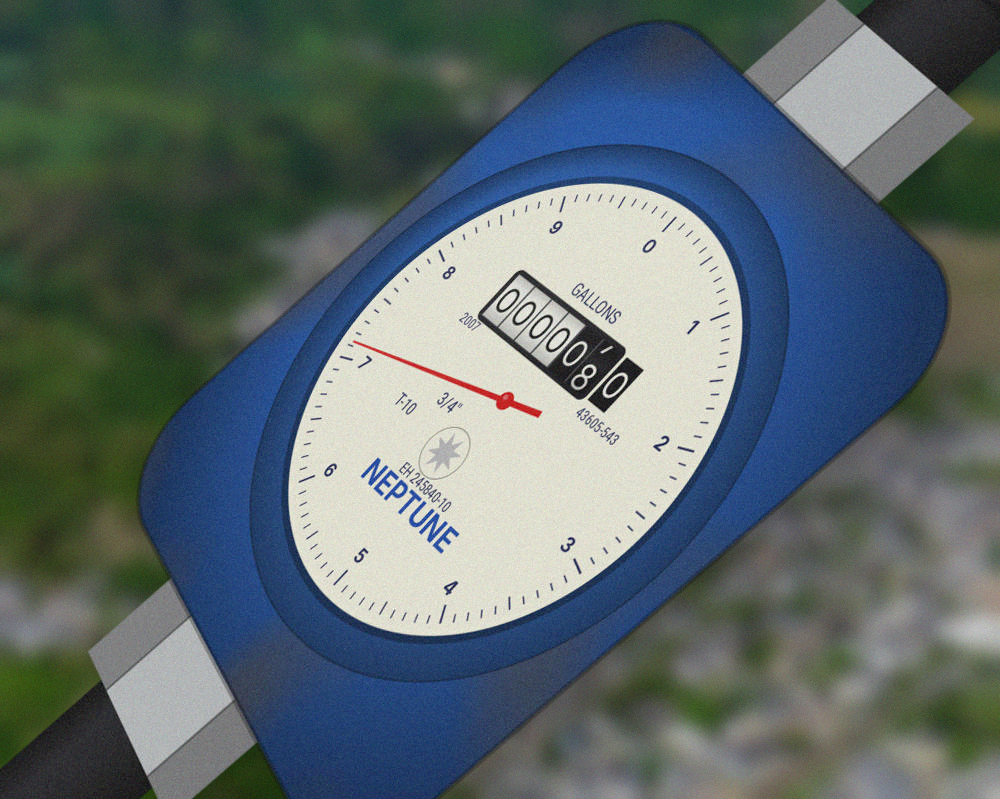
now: 77.1
